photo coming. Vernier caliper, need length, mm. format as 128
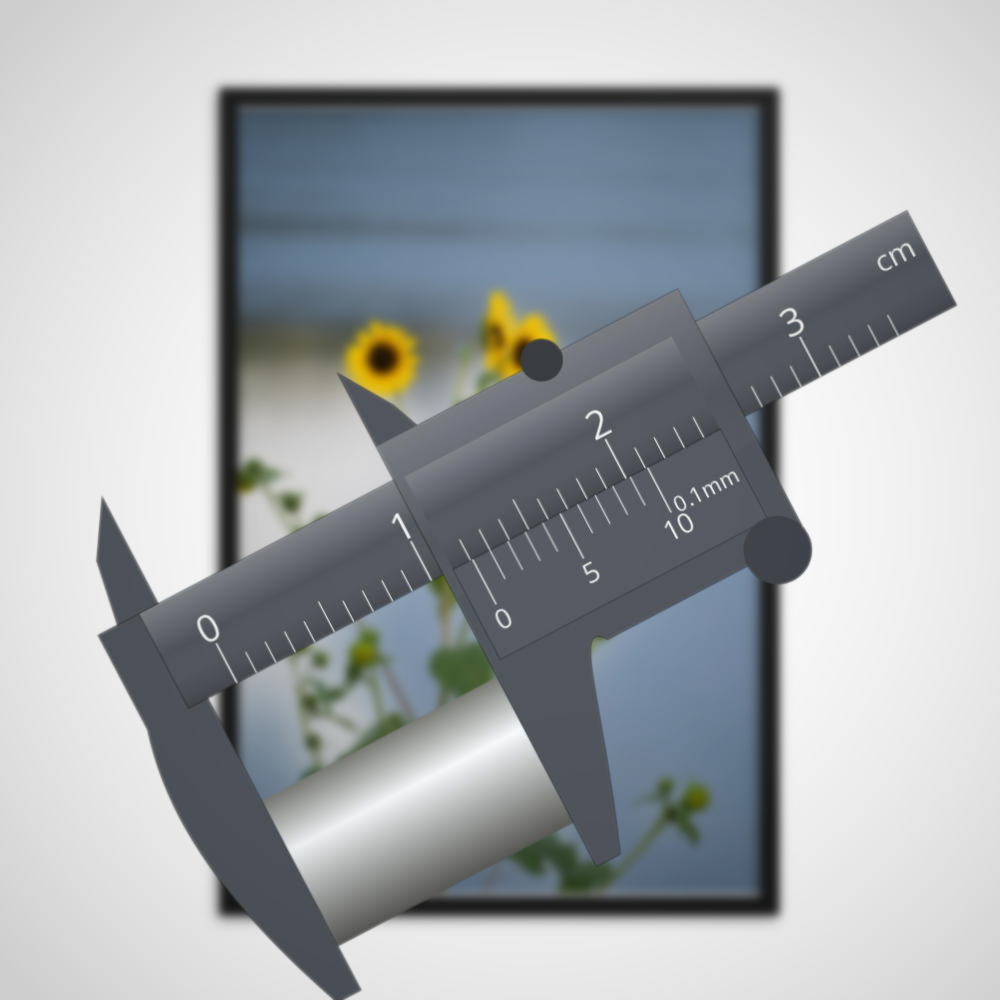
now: 12.1
